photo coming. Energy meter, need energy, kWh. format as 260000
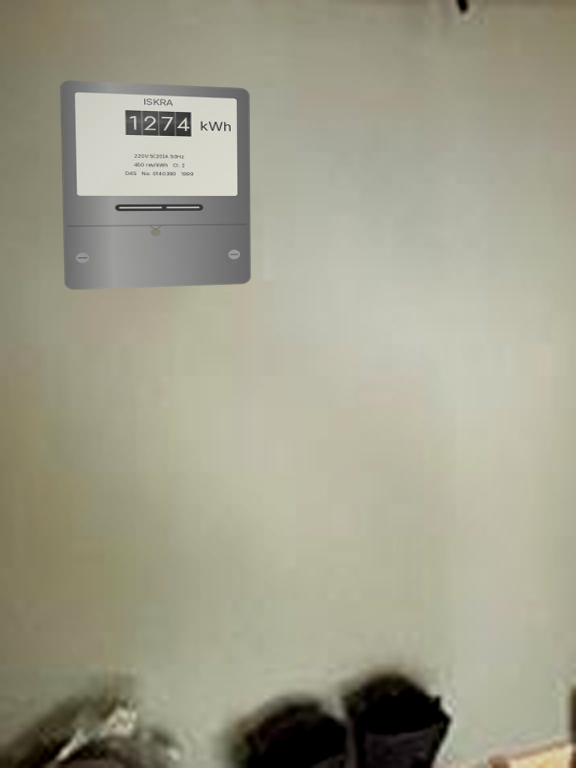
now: 1274
